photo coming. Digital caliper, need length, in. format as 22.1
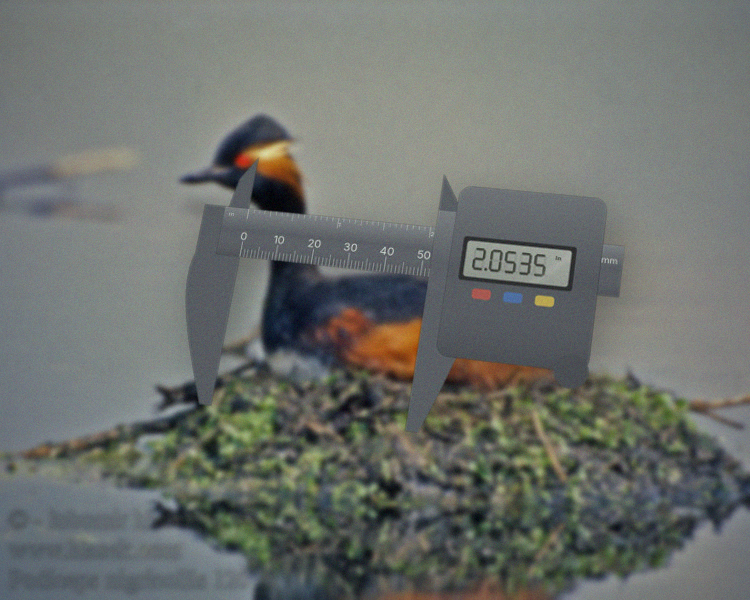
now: 2.0535
